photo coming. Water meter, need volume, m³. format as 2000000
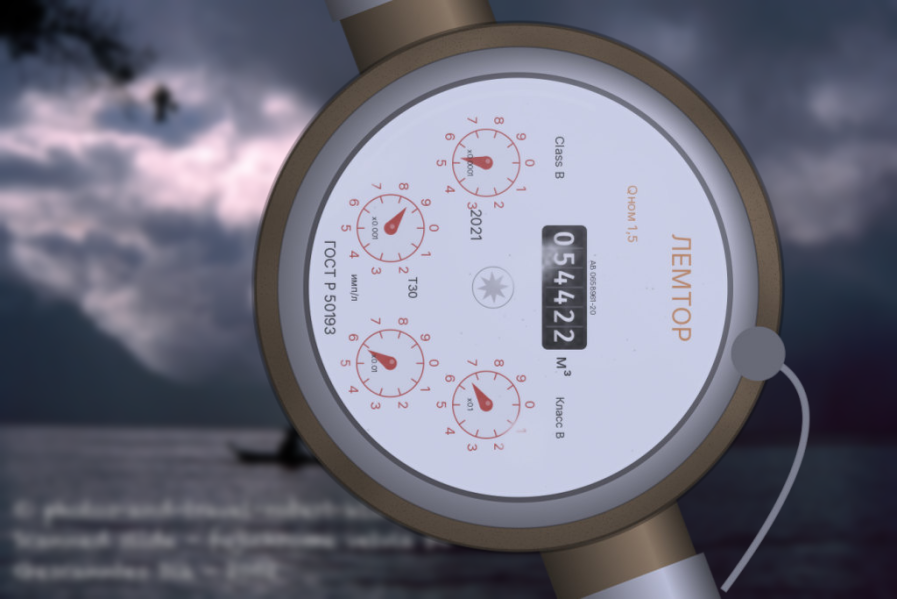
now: 54422.6585
